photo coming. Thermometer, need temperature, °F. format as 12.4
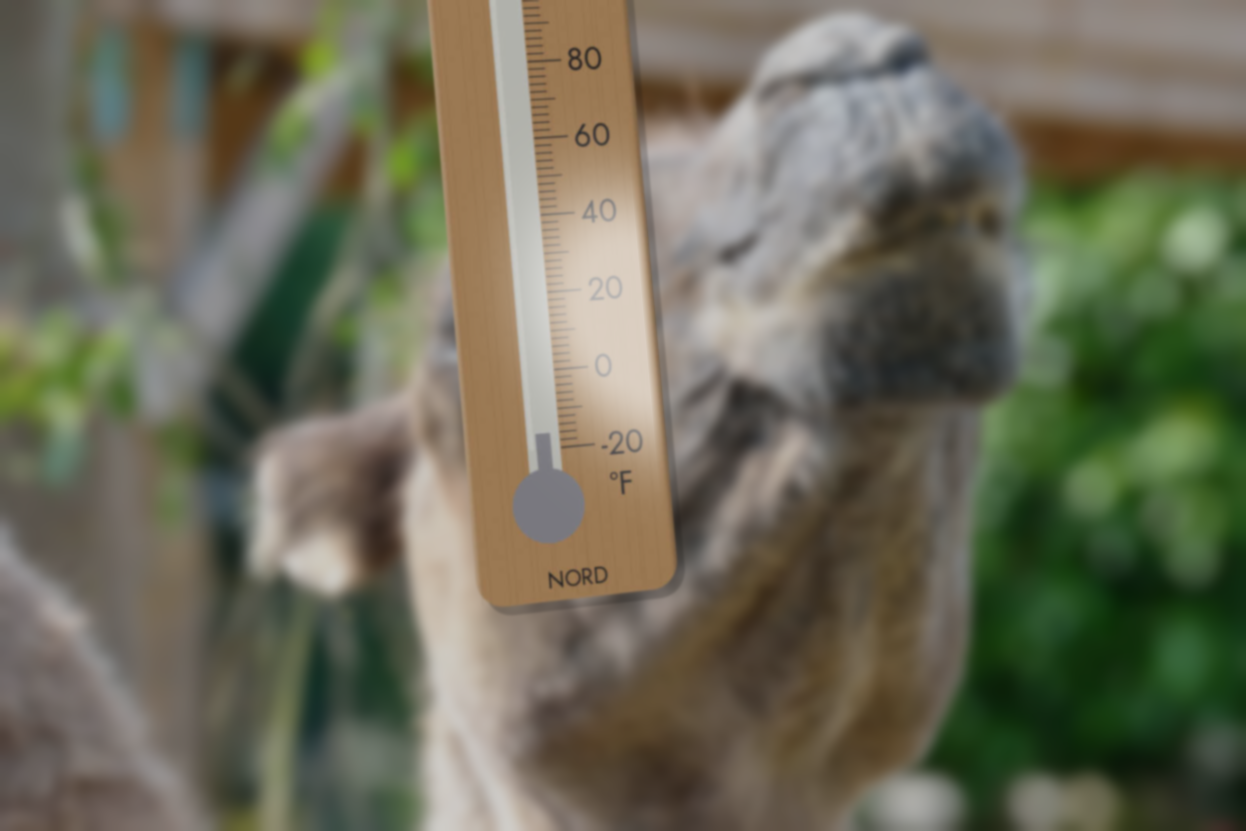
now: -16
